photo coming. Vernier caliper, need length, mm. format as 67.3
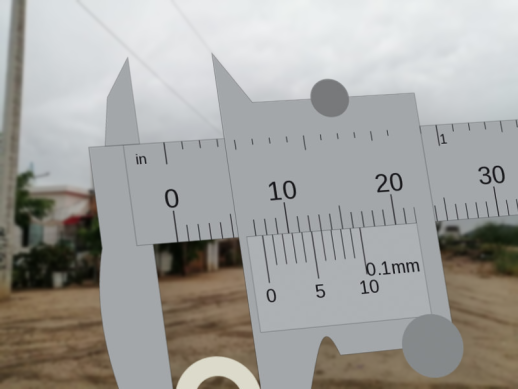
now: 7.6
